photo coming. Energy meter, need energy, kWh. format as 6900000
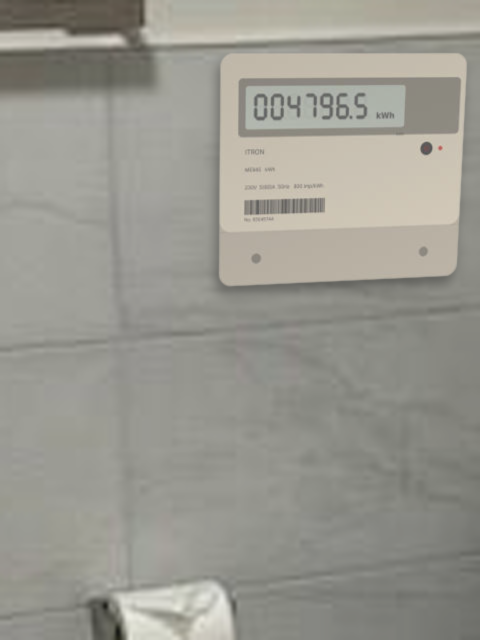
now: 4796.5
